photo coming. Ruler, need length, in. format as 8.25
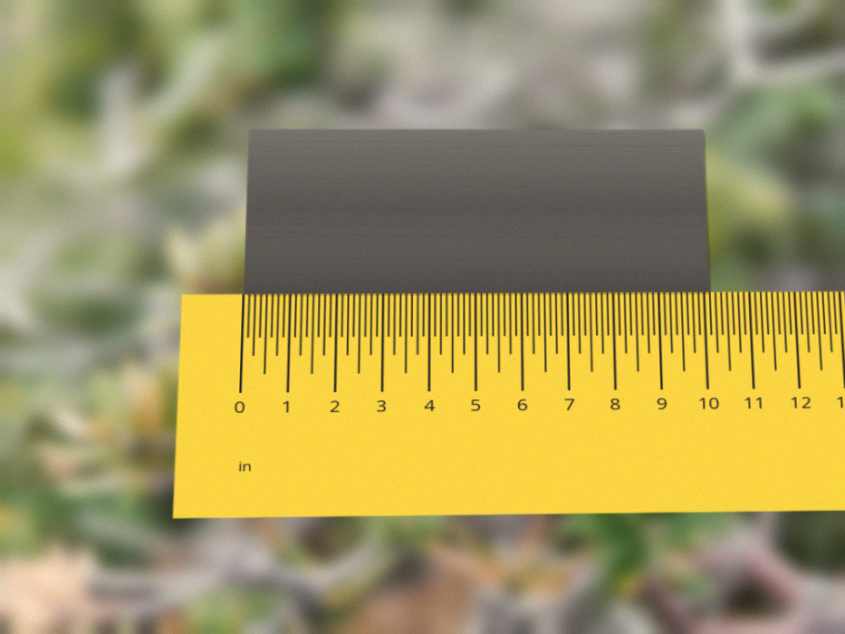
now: 10.125
